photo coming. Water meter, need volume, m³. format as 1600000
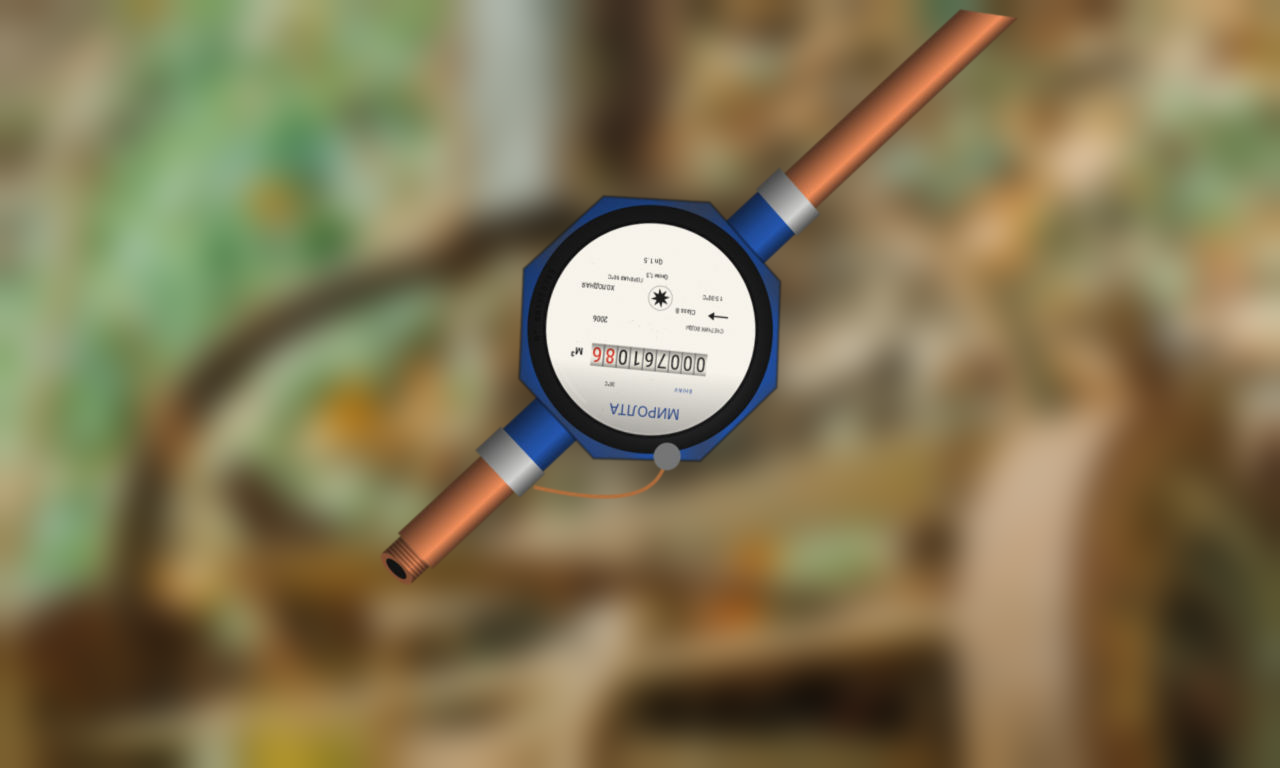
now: 7610.86
